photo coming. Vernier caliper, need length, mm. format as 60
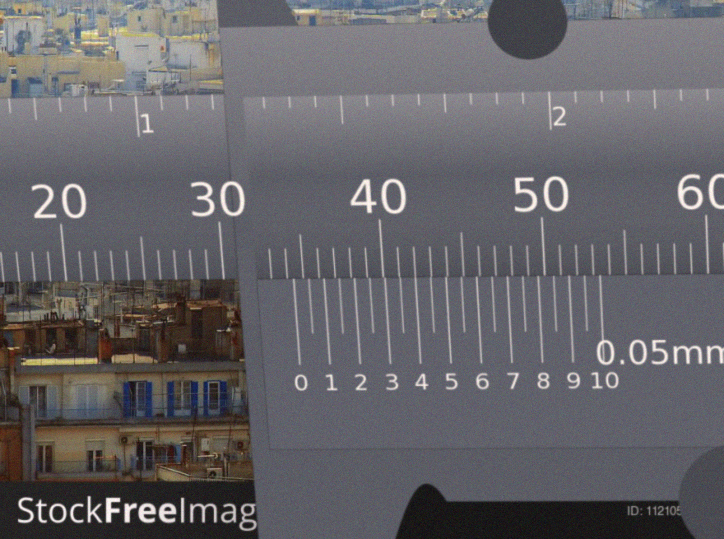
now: 34.4
